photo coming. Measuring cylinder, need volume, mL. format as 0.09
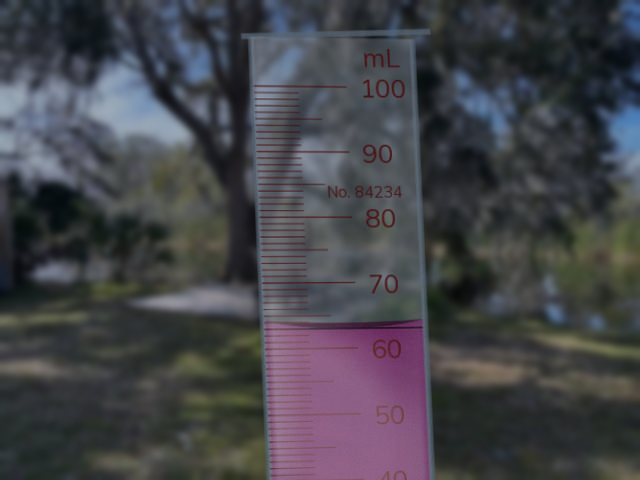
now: 63
